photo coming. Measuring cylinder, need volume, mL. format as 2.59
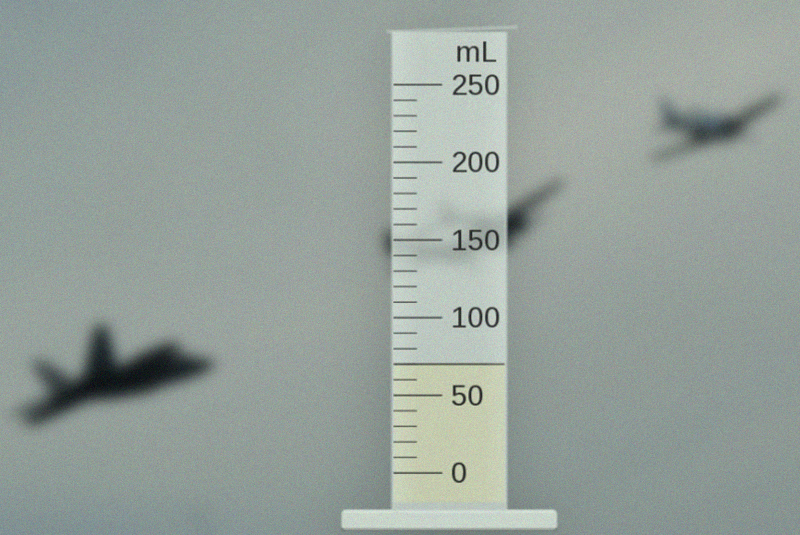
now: 70
